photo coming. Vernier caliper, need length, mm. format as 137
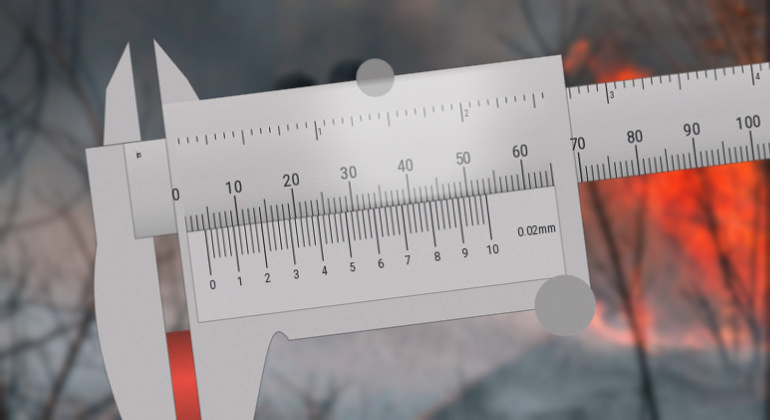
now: 4.2
